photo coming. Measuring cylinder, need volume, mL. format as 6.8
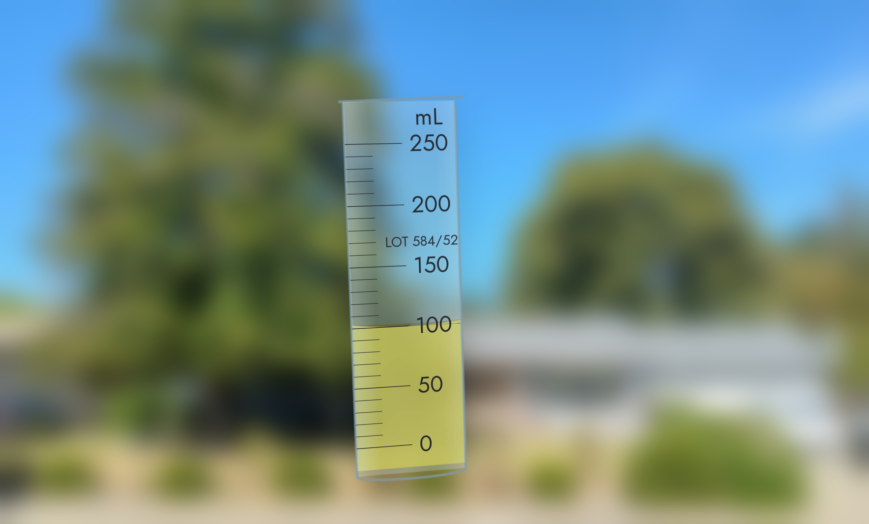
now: 100
